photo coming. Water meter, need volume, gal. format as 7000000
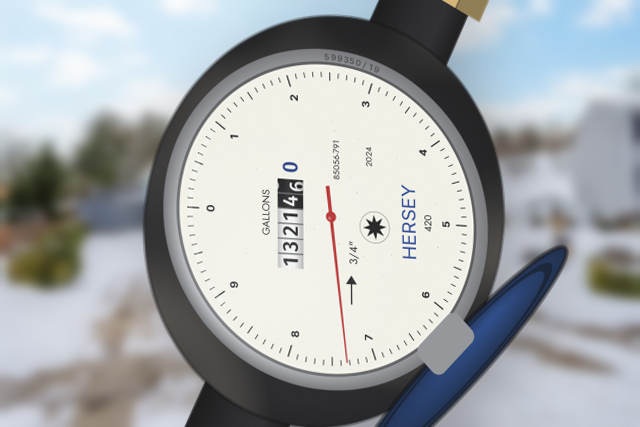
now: 1321457.3
